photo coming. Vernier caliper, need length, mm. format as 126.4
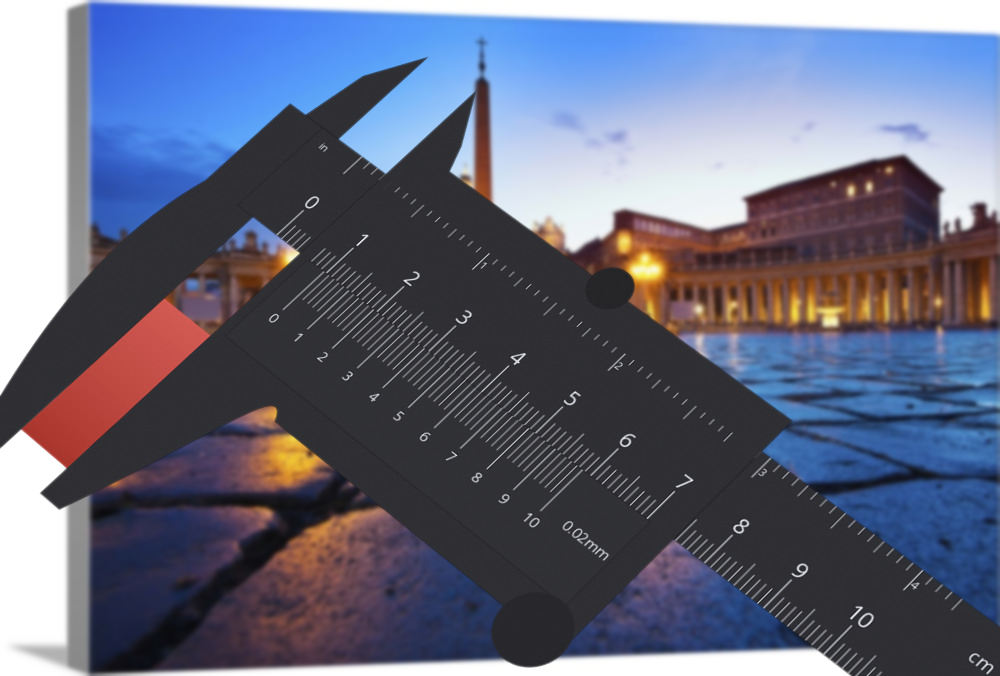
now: 9.6
